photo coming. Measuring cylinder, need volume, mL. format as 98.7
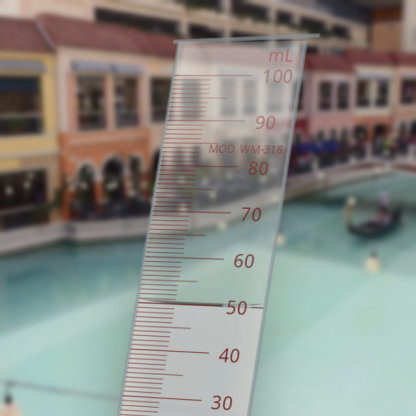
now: 50
